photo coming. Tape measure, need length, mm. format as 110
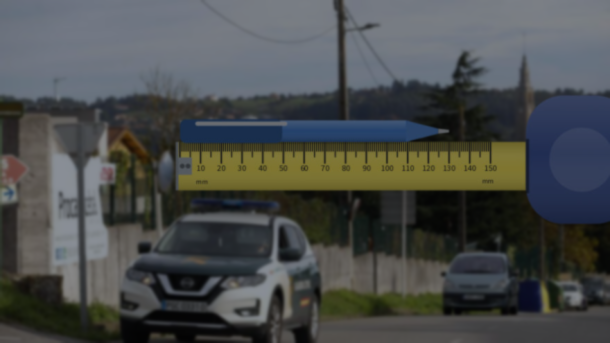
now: 130
